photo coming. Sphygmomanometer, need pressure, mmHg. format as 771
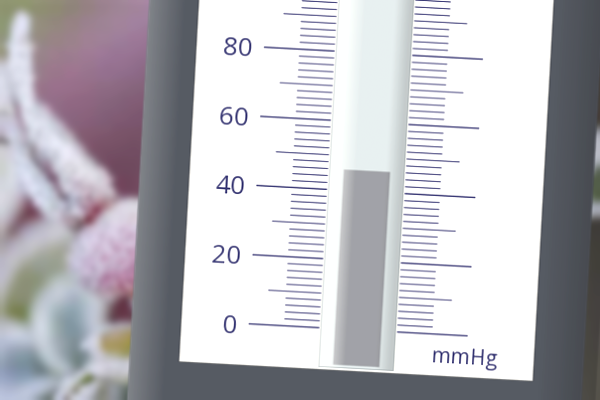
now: 46
